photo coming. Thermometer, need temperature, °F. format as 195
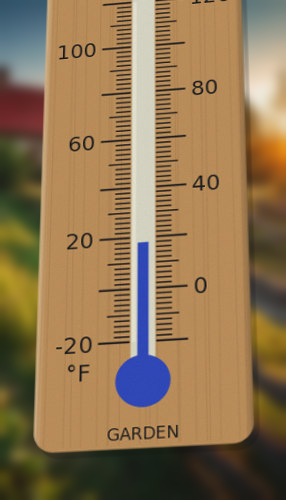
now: 18
